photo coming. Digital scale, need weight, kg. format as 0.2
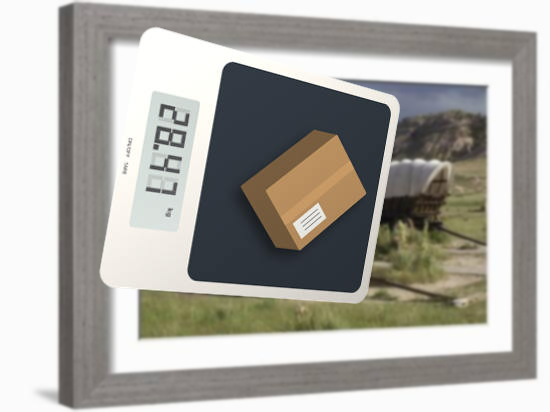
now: 28.47
